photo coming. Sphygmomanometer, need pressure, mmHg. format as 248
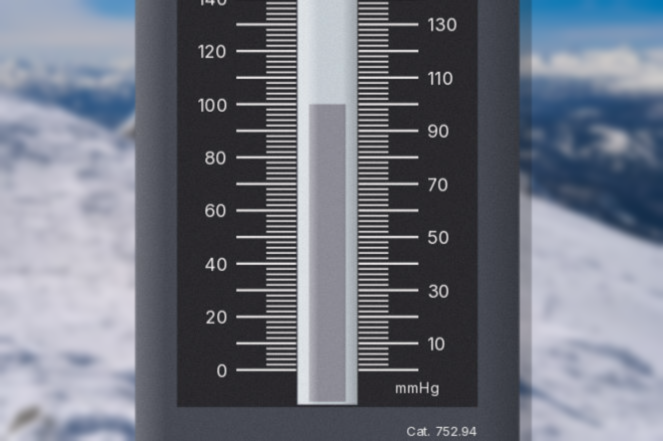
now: 100
